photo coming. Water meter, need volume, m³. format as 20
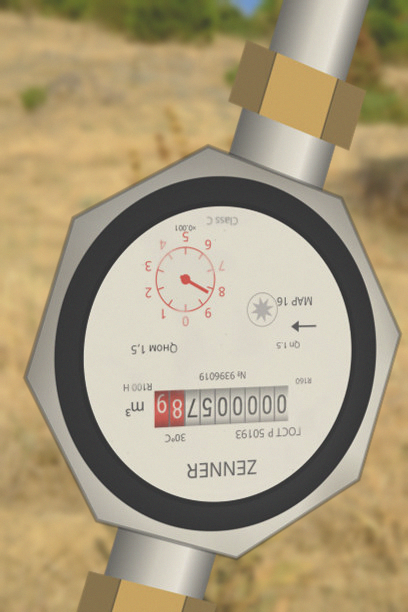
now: 57.888
